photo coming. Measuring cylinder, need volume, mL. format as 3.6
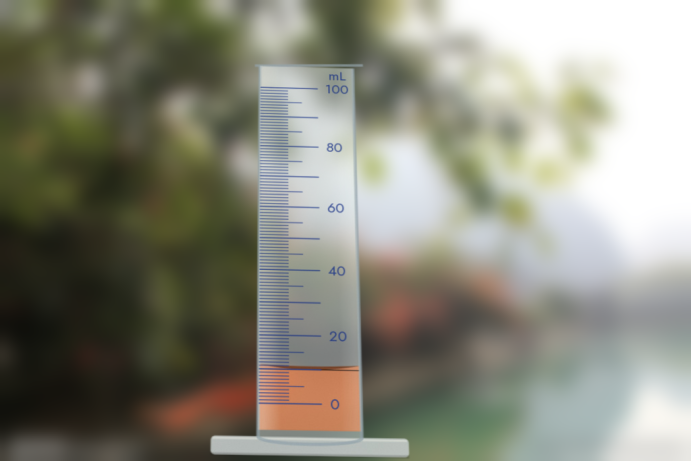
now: 10
